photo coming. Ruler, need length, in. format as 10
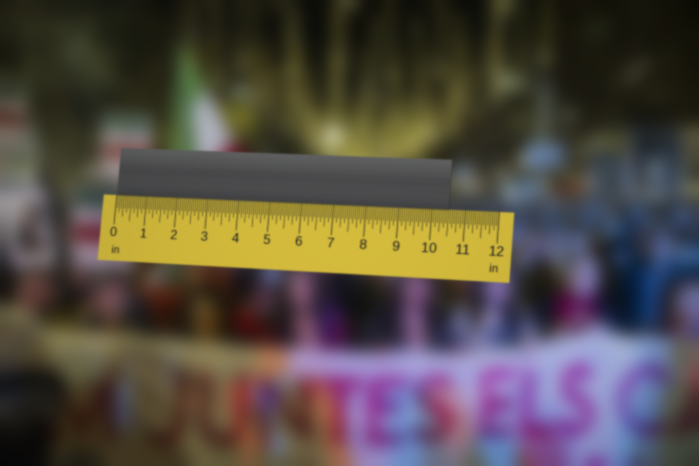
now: 10.5
